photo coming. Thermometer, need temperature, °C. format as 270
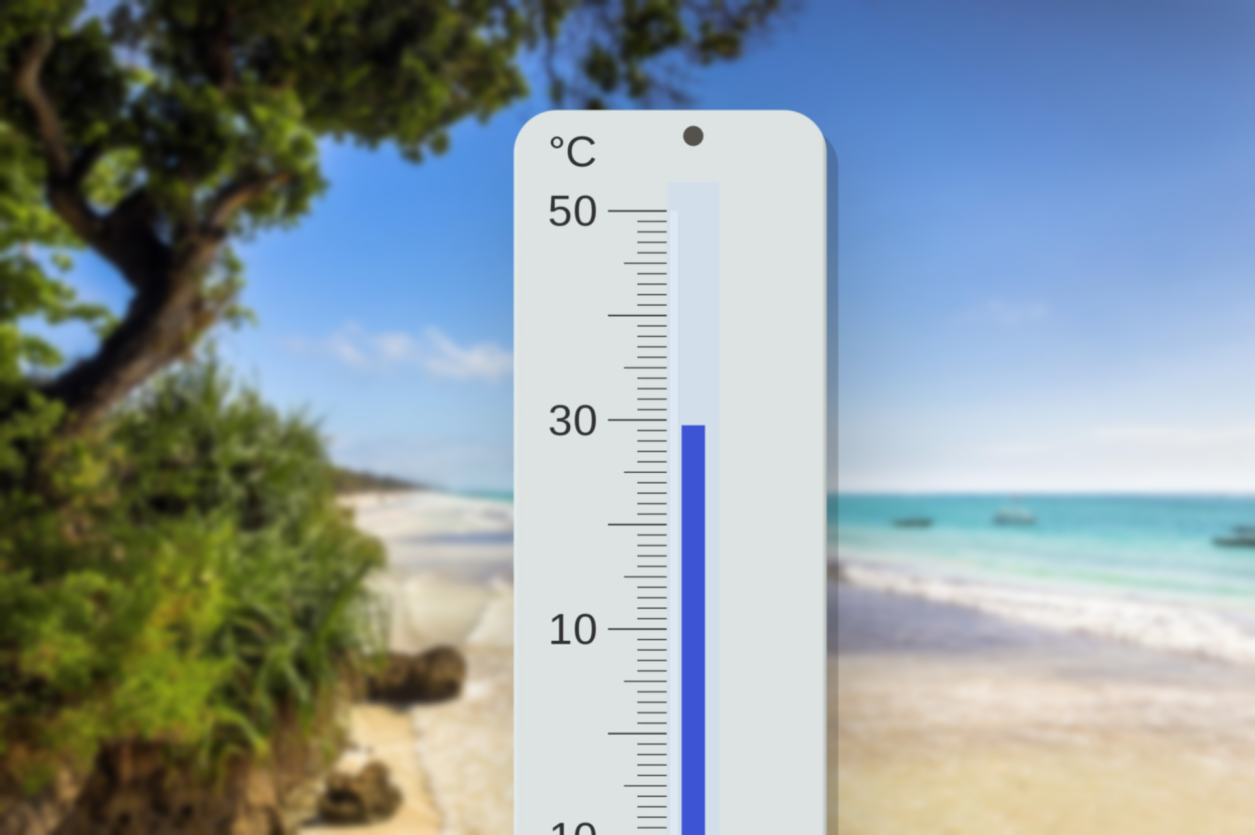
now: 29.5
